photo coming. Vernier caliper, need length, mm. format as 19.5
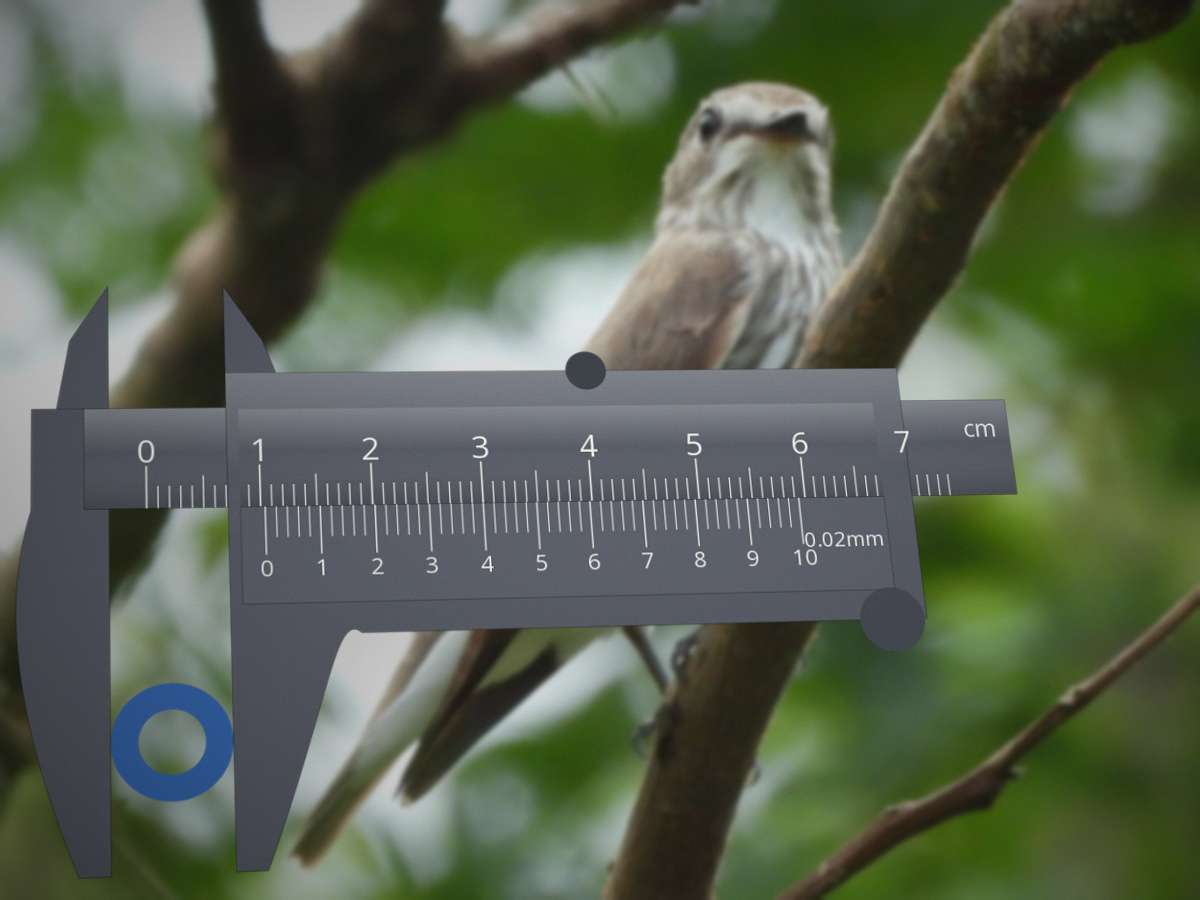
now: 10.4
